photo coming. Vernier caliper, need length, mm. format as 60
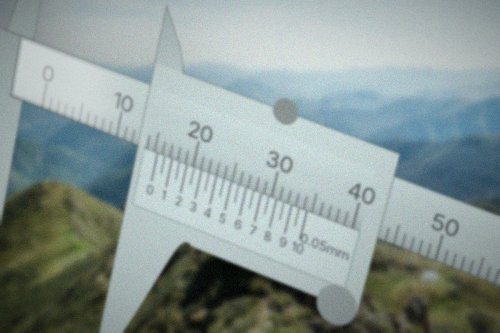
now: 15.4
